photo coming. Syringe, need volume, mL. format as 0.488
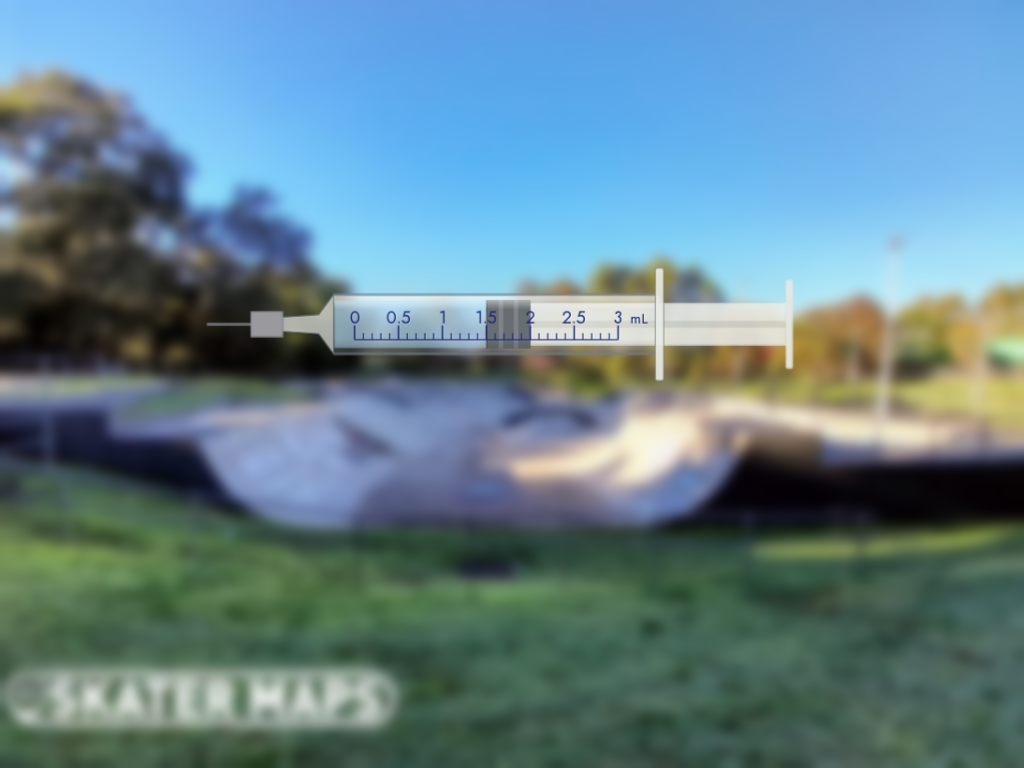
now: 1.5
